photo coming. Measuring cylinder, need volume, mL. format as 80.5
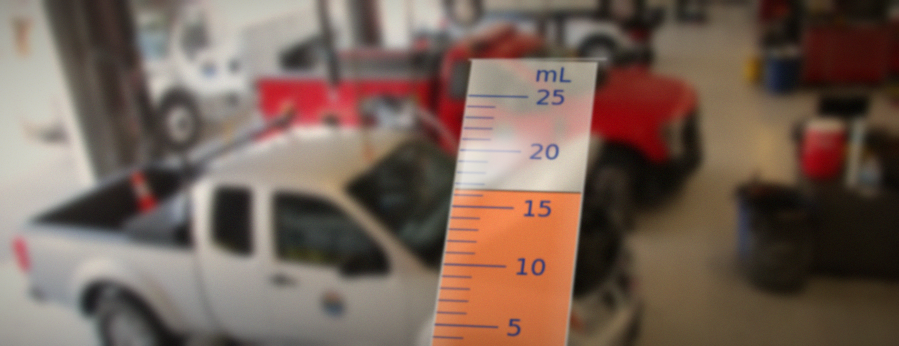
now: 16.5
